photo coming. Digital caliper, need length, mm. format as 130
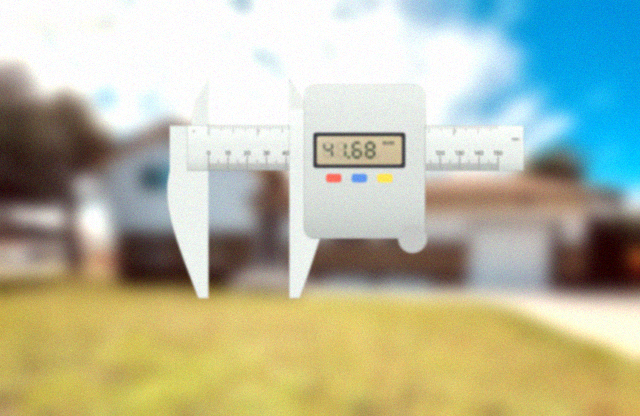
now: 41.68
